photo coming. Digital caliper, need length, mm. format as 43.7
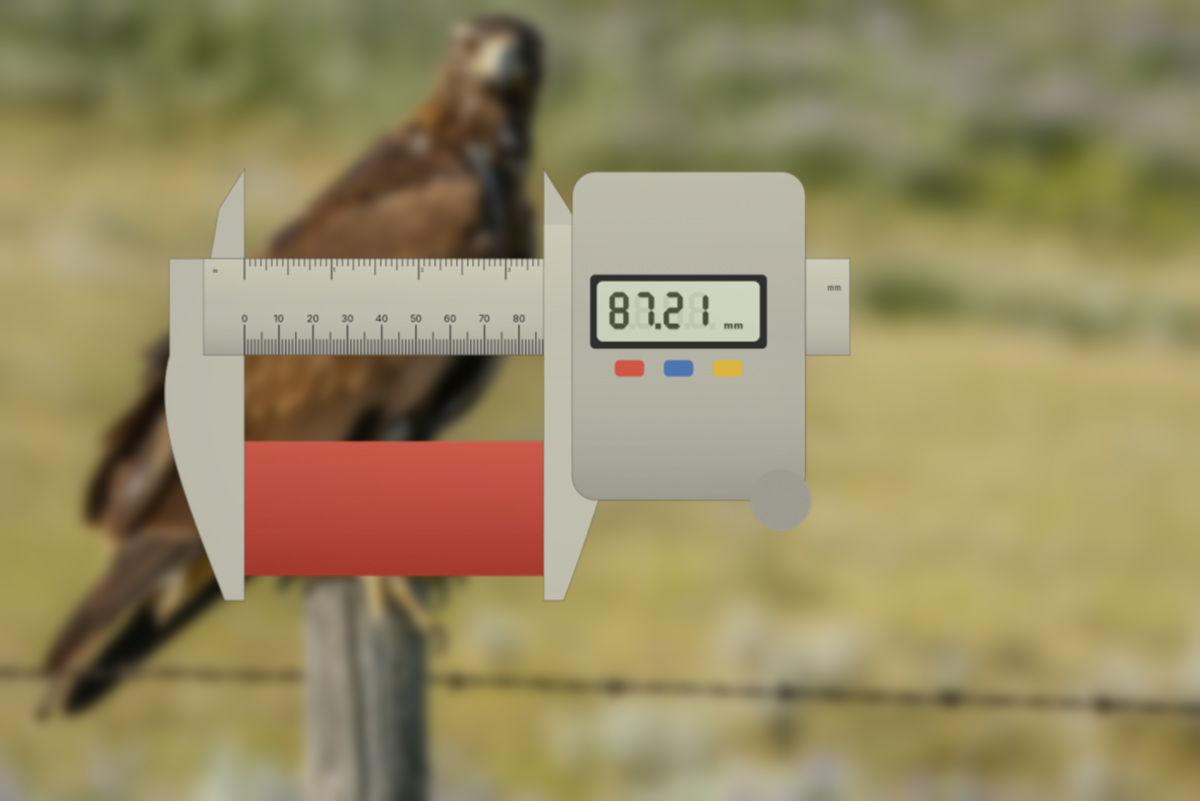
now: 87.21
